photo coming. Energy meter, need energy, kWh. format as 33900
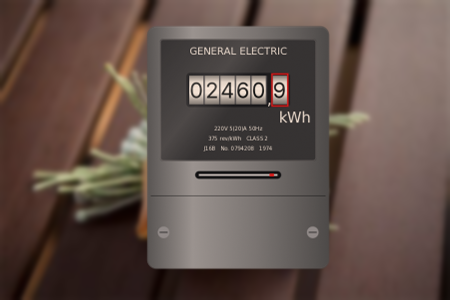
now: 2460.9
